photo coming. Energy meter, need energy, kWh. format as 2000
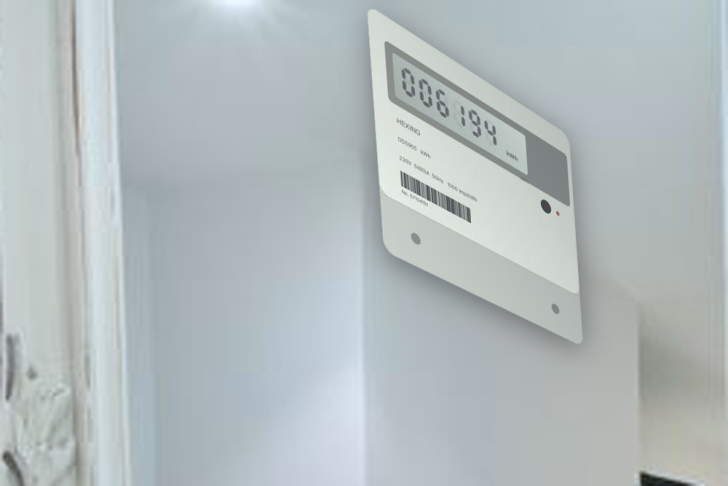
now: 6194
